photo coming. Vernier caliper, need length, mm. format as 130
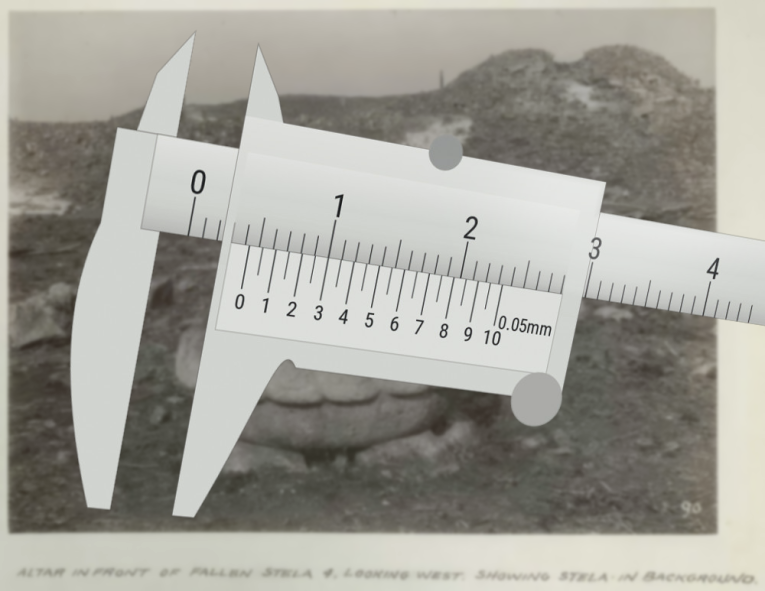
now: 4.3
